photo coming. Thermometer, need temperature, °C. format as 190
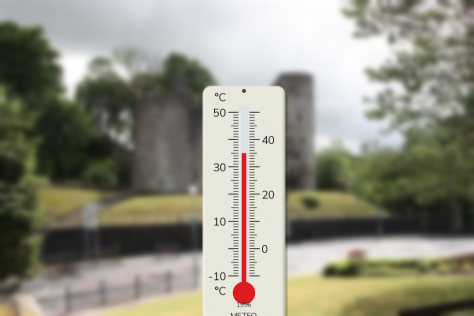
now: 35
